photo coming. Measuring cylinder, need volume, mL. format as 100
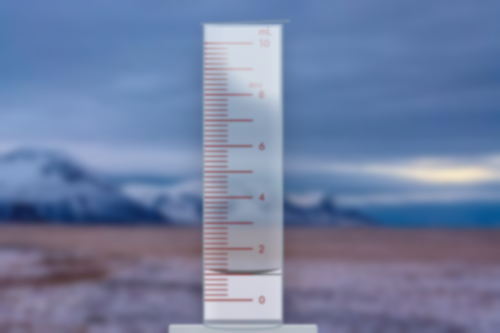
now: 1
